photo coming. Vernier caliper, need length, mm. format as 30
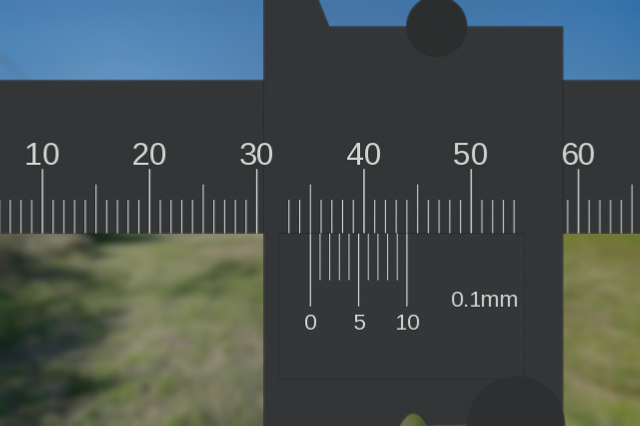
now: 35.0
